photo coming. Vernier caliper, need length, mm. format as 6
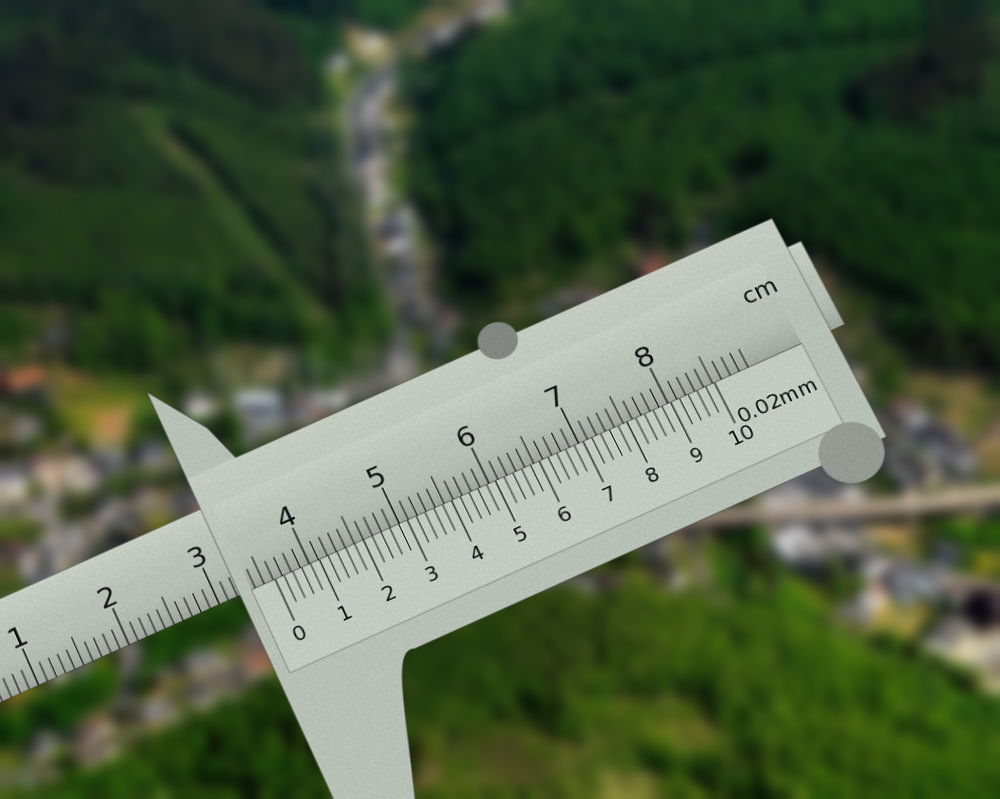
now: 36.2
